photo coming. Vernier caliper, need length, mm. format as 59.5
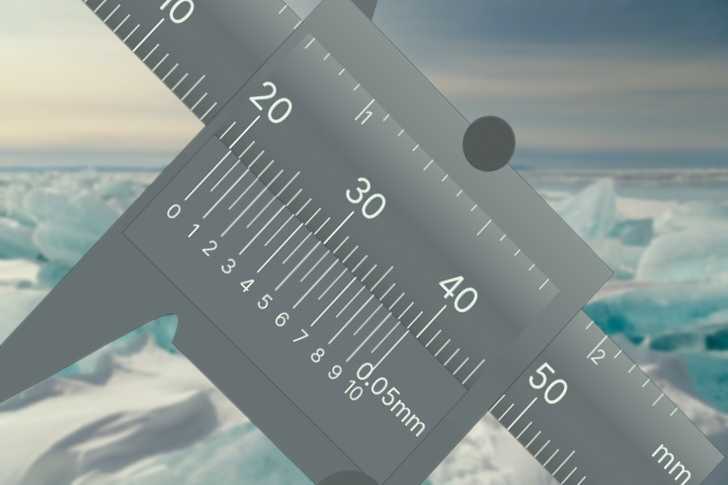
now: 20.2
